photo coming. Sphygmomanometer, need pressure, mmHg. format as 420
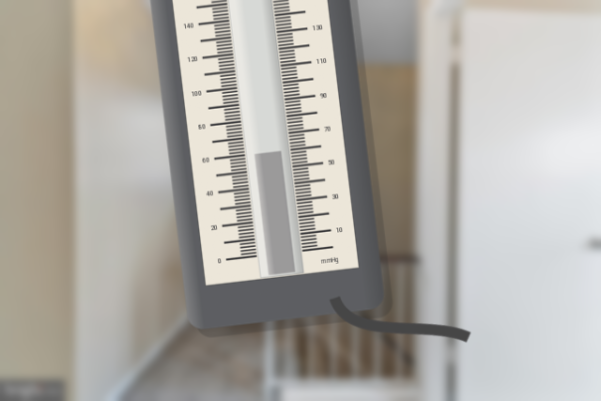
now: 60
